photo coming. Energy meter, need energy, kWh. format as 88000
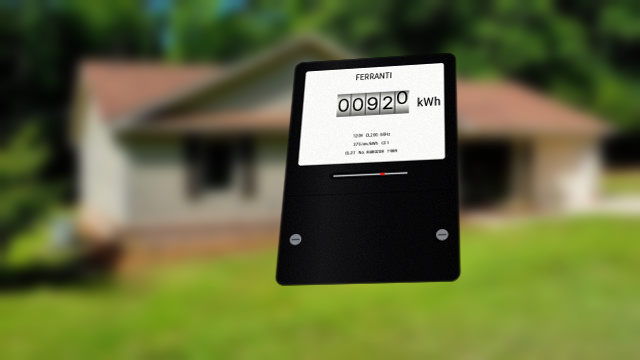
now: 920
